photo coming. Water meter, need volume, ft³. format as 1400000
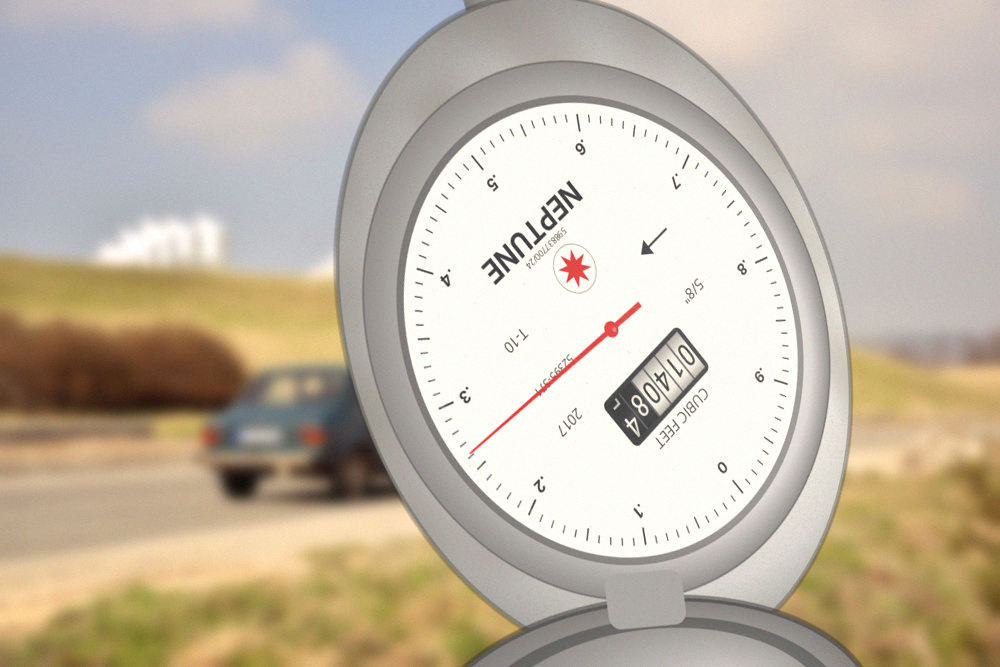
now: 14084.26
